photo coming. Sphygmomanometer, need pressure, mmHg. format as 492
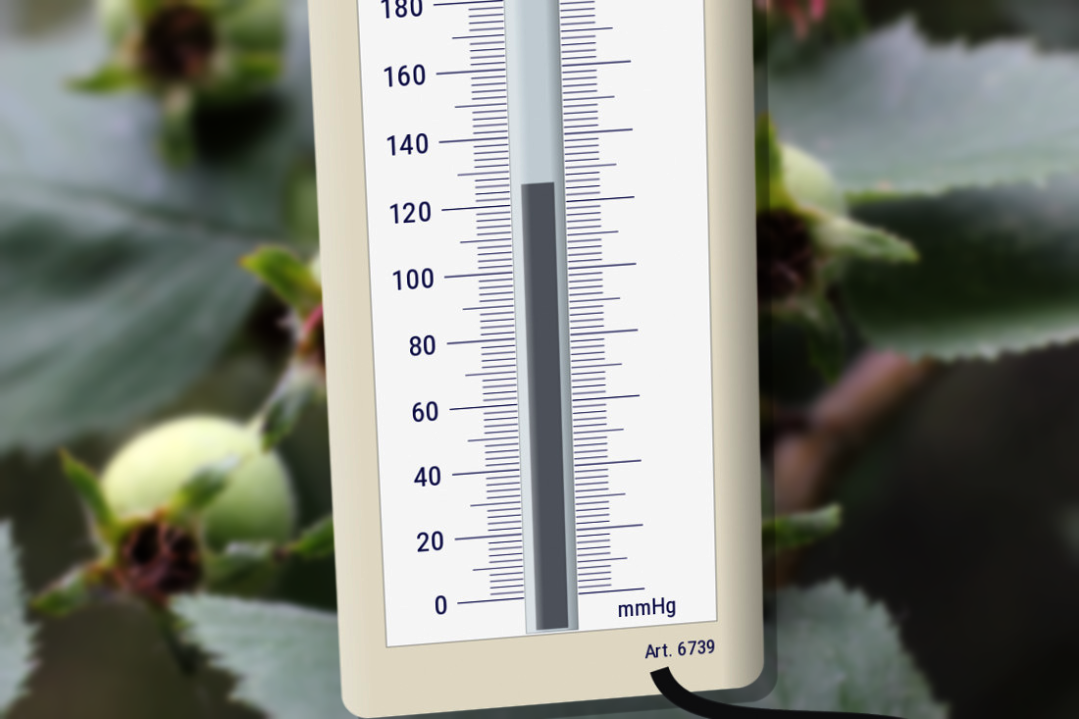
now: 126
